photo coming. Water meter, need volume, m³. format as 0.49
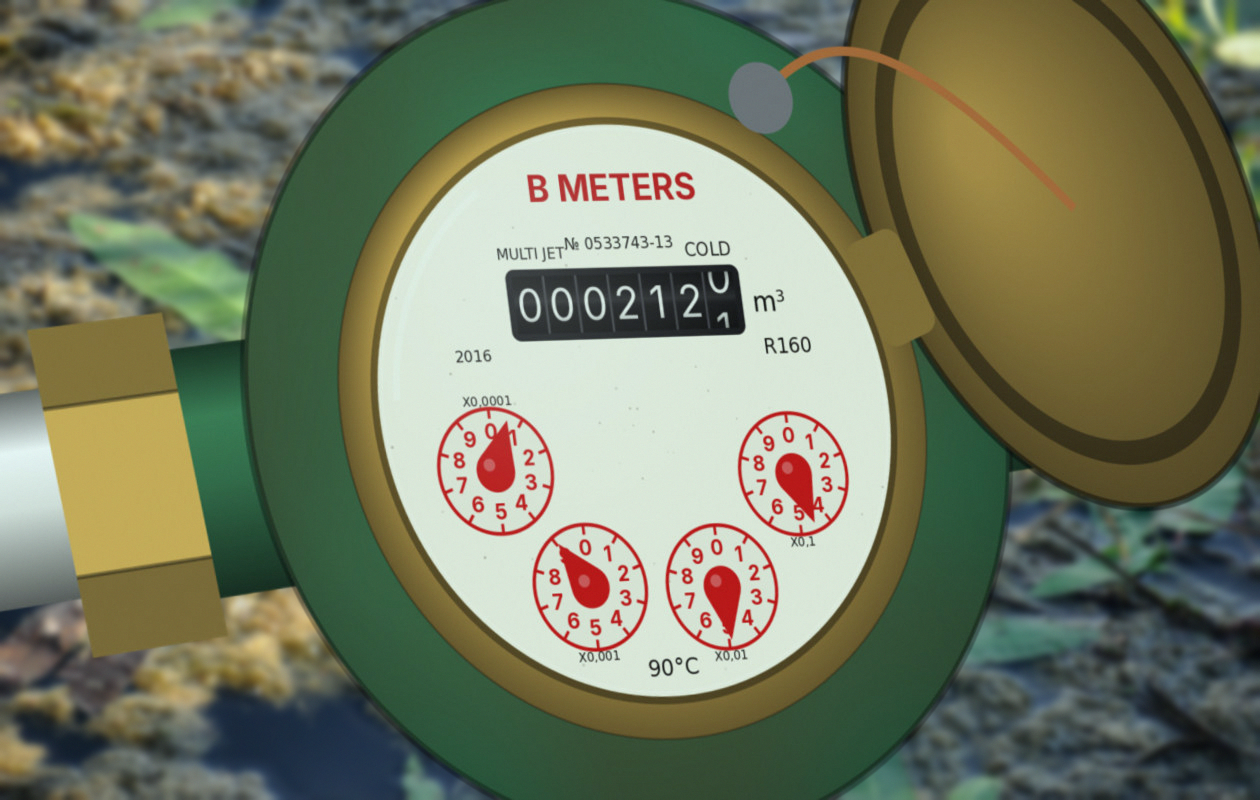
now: 2120.4490
